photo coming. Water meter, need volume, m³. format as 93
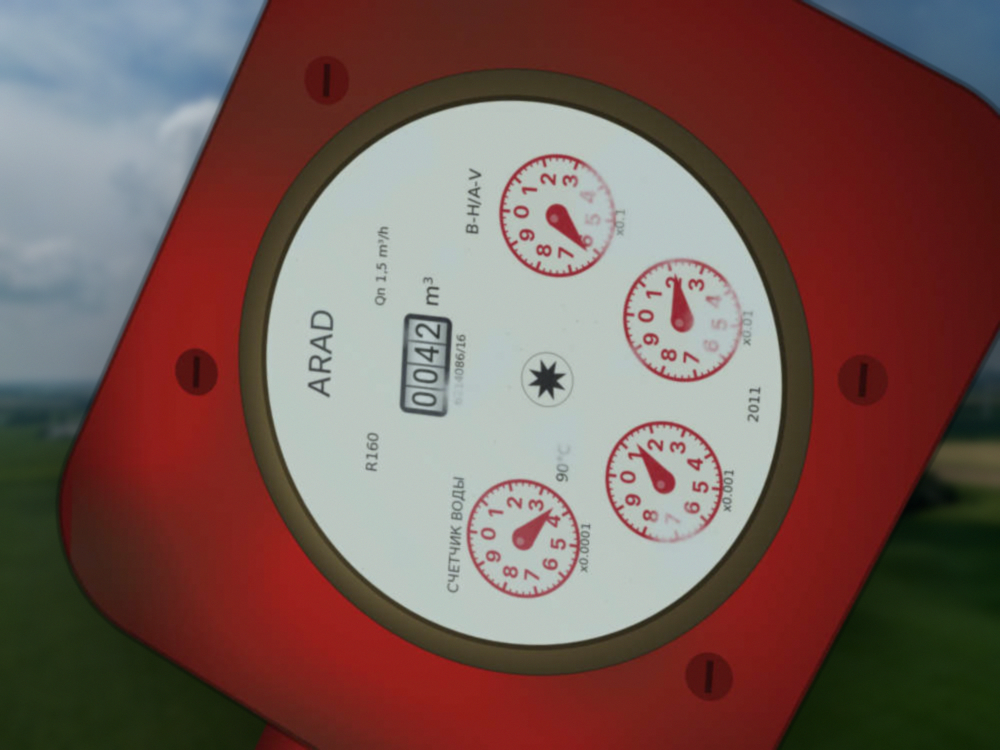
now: 42.6213
